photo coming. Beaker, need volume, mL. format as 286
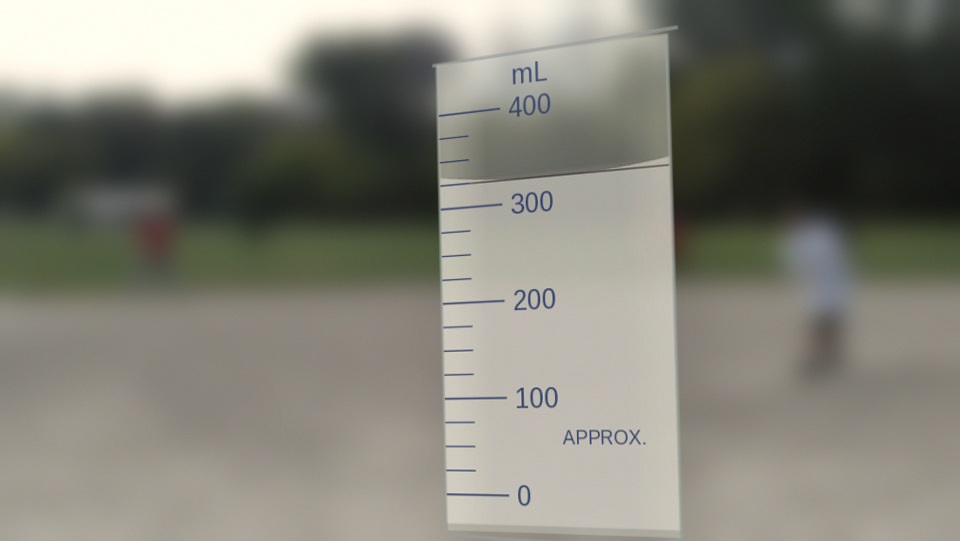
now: 325
